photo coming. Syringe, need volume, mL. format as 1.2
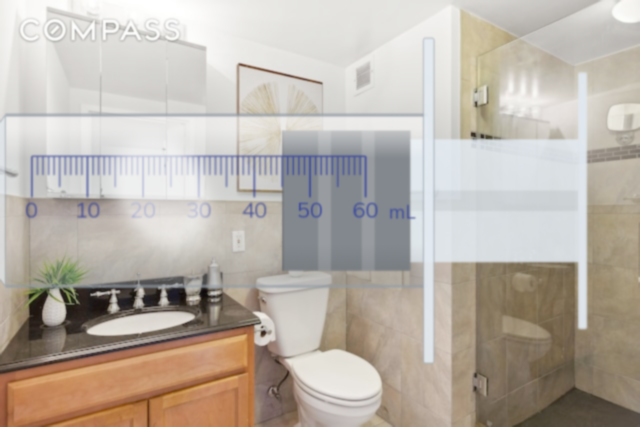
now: 45
